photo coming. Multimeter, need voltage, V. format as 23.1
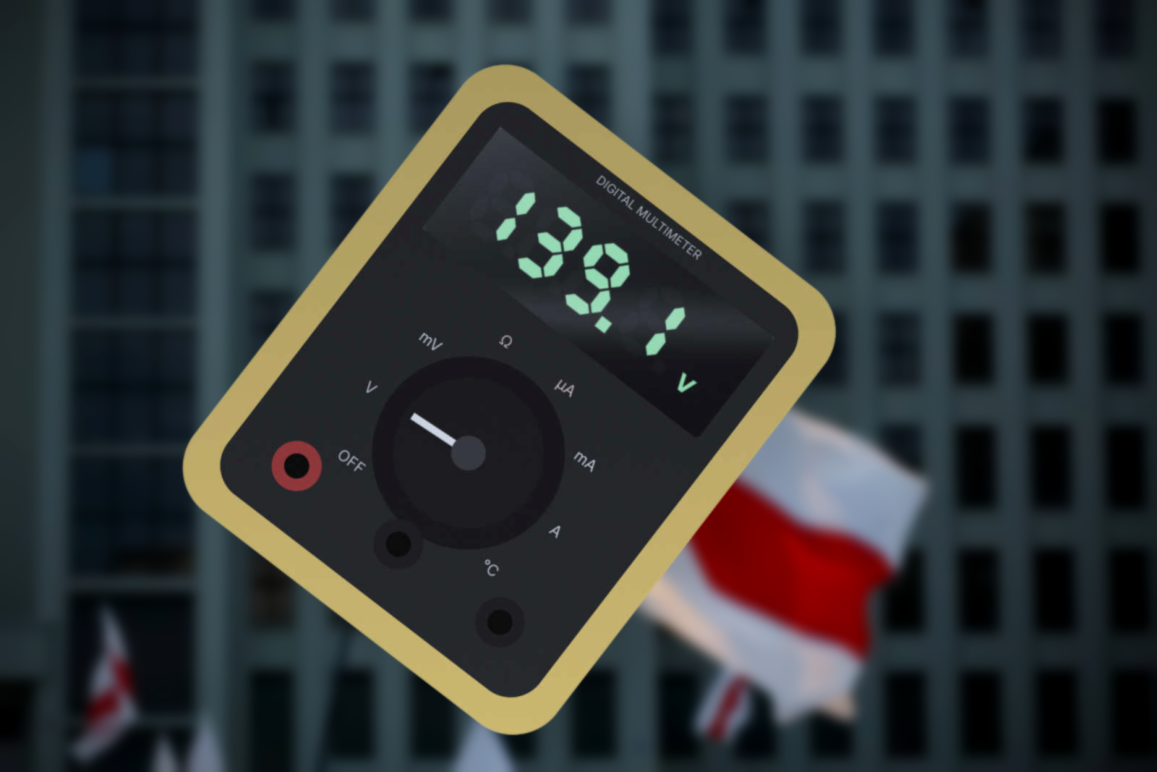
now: 139.1
